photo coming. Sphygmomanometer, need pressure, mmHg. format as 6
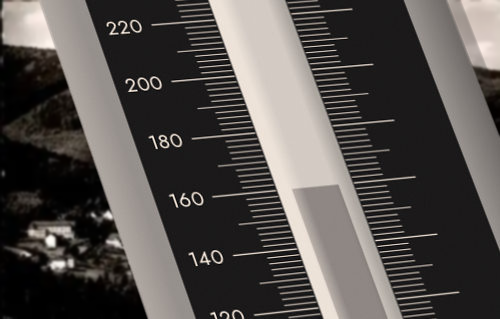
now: 160
